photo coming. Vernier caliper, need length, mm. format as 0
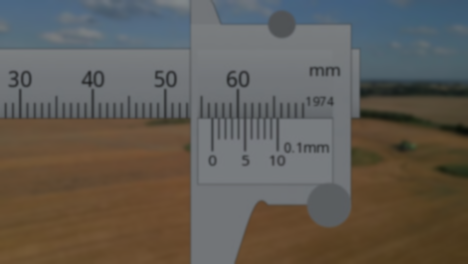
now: 56.5
